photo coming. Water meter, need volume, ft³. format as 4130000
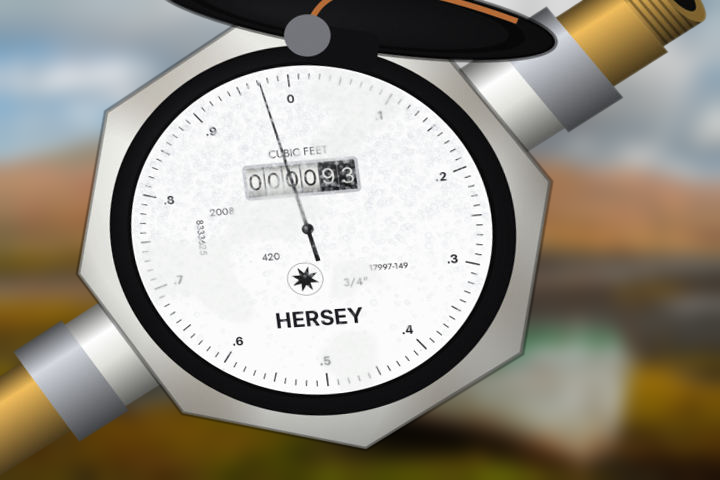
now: 92.97
